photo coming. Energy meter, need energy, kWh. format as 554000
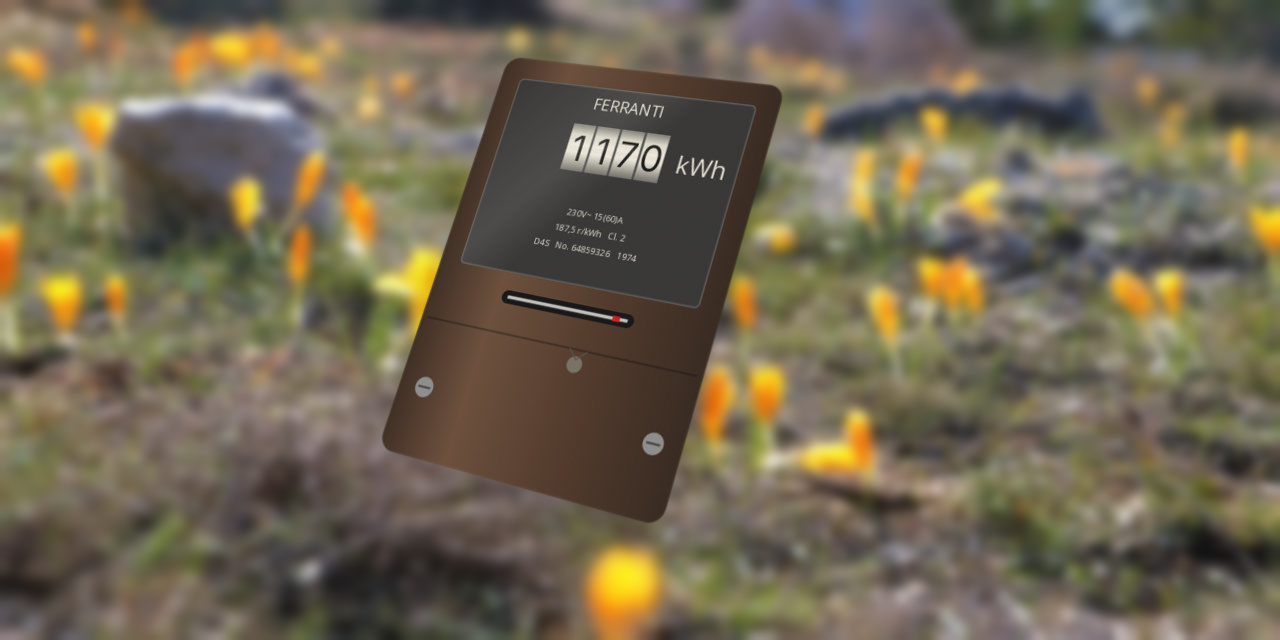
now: 1170
